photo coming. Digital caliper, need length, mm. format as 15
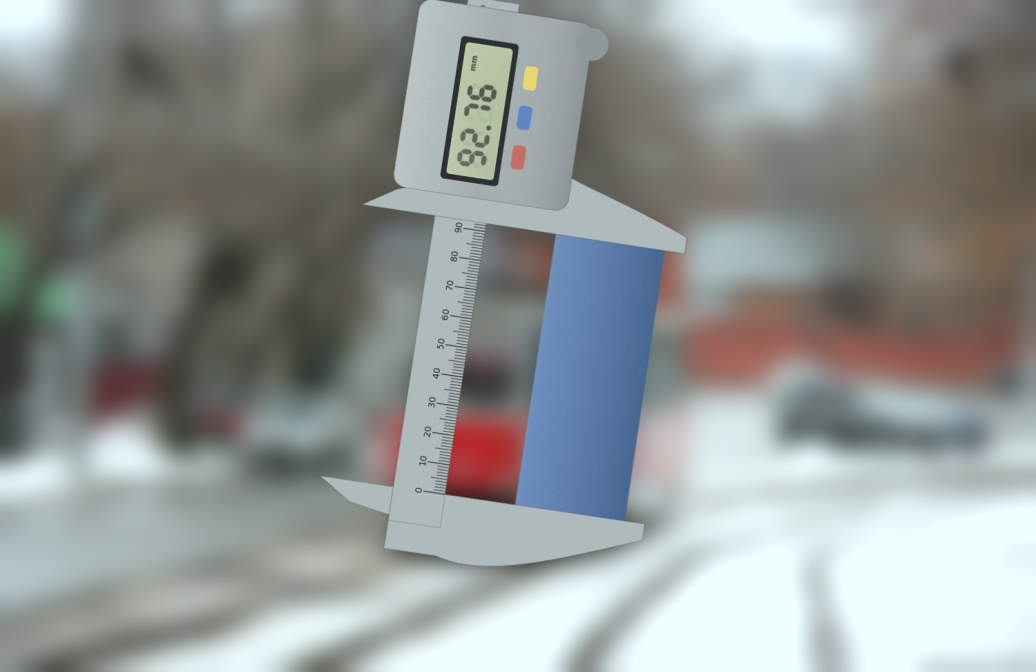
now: 92.76
